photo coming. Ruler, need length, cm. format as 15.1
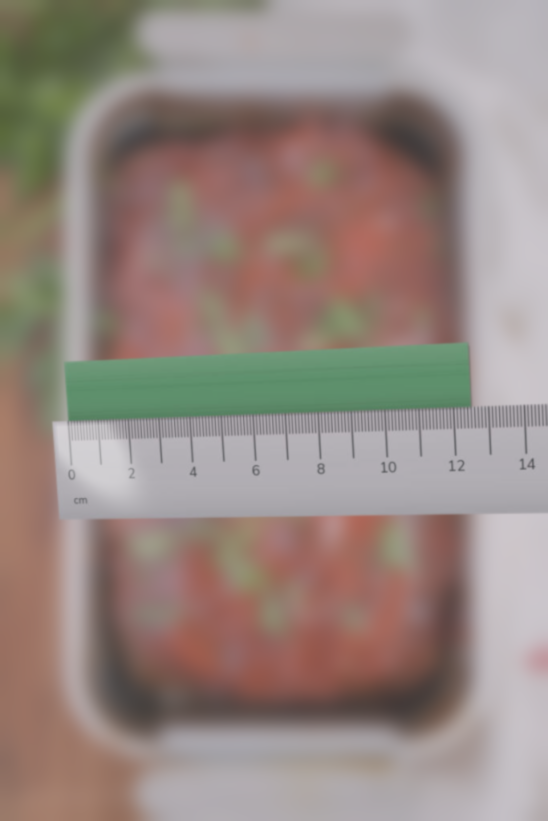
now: 12.5
